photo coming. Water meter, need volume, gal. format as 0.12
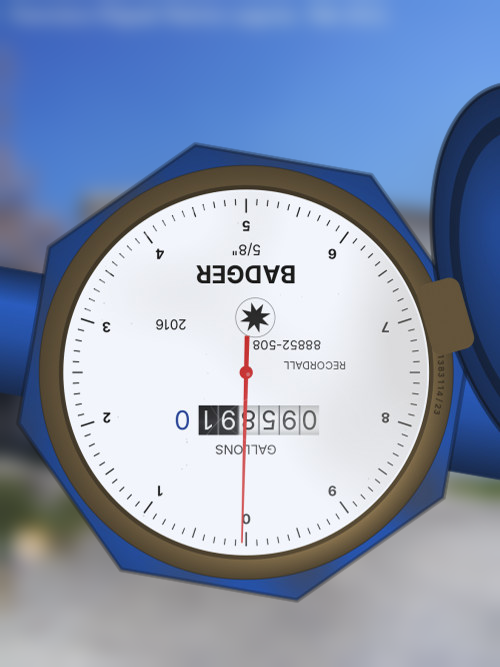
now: 958910.0
